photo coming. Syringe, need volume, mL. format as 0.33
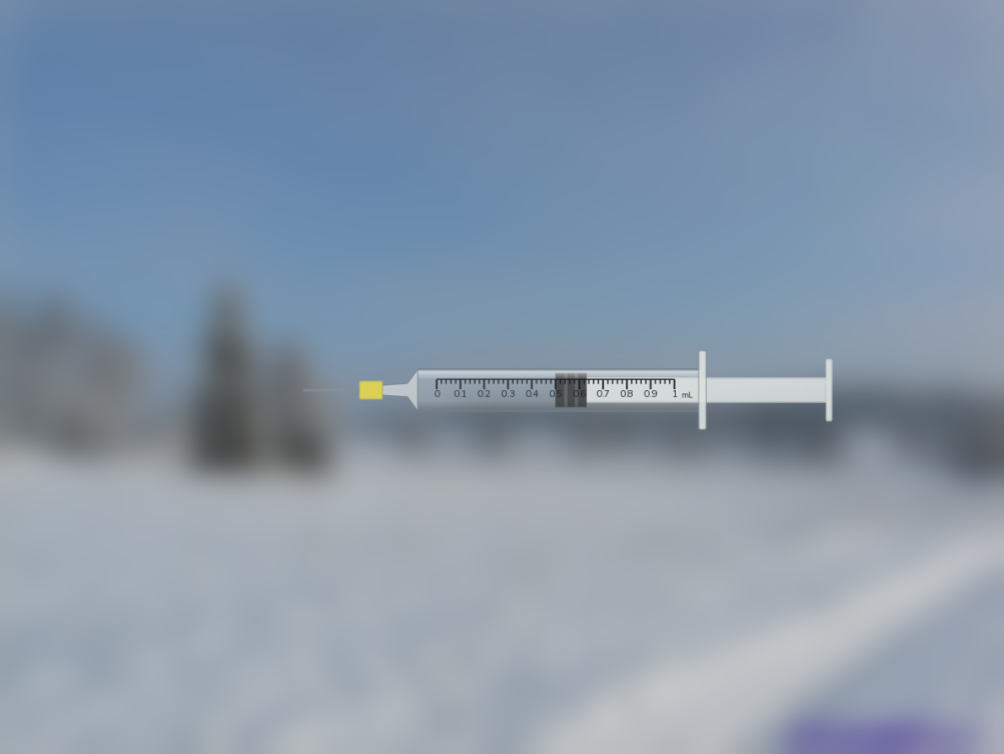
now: 0.5
